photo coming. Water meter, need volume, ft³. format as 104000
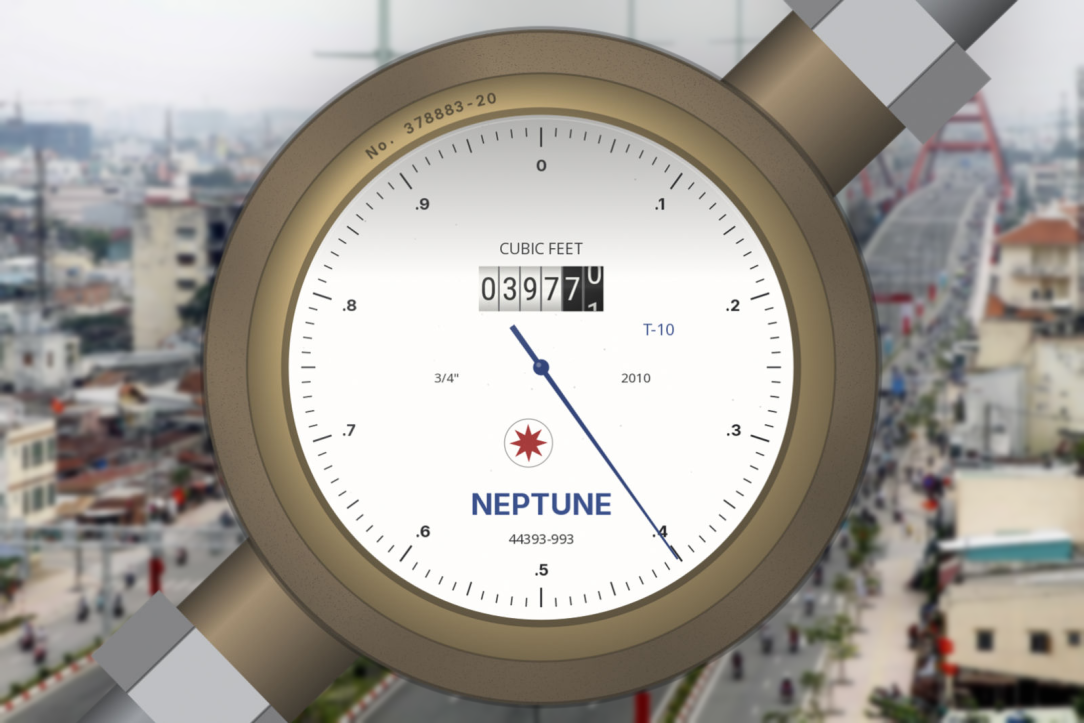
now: 39770.40
